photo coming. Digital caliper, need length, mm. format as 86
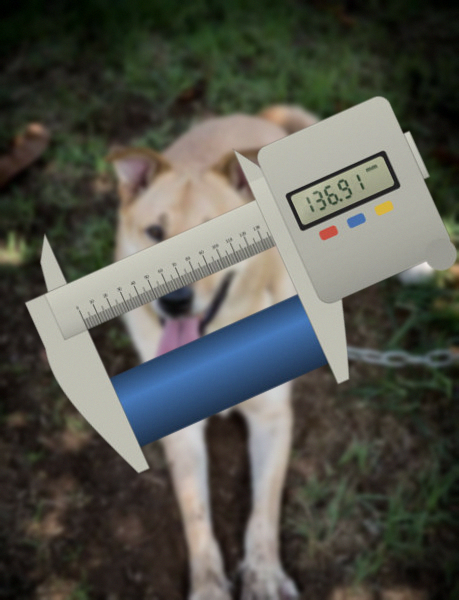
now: 136.91
